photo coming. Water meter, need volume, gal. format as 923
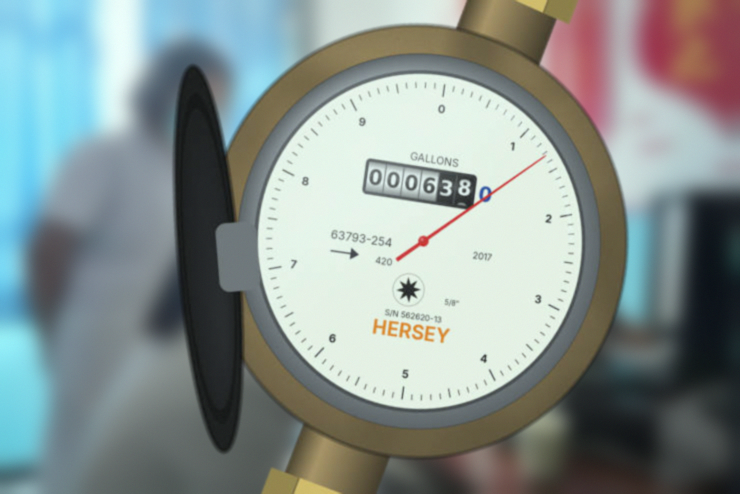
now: 6381.3
